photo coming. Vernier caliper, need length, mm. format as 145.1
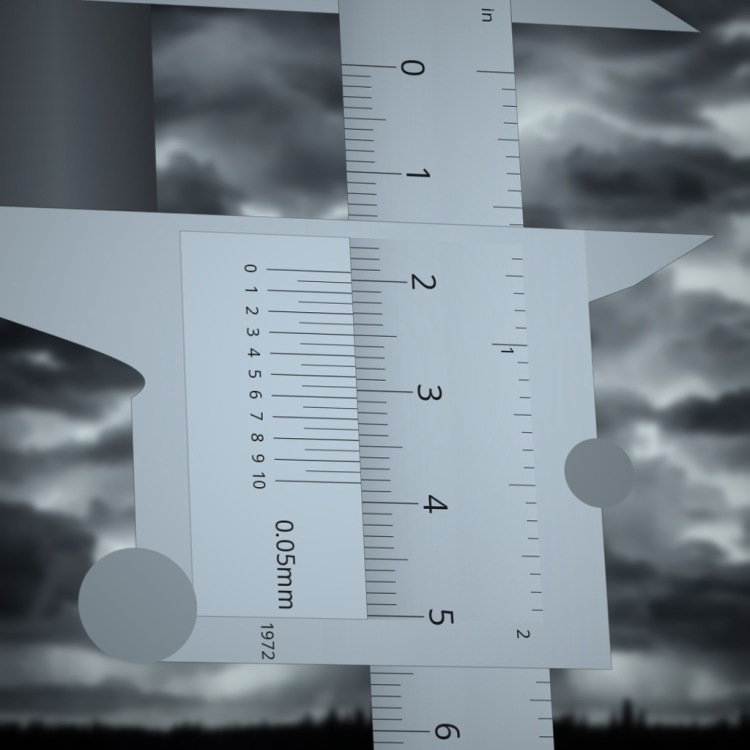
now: 19.3
